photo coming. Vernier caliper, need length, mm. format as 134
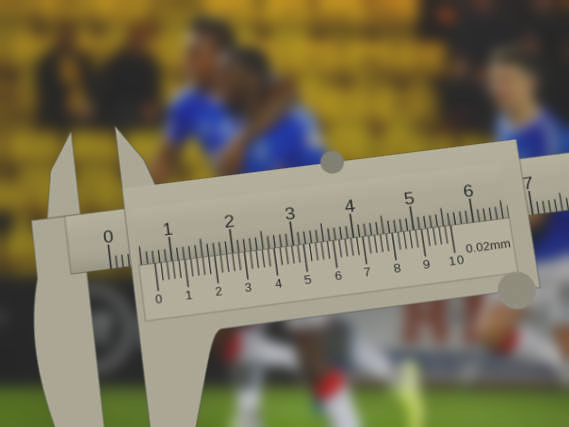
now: 7.2
